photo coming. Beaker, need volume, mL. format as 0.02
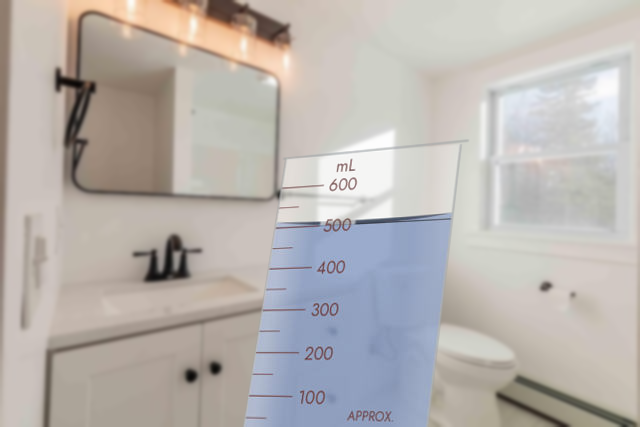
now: 500
